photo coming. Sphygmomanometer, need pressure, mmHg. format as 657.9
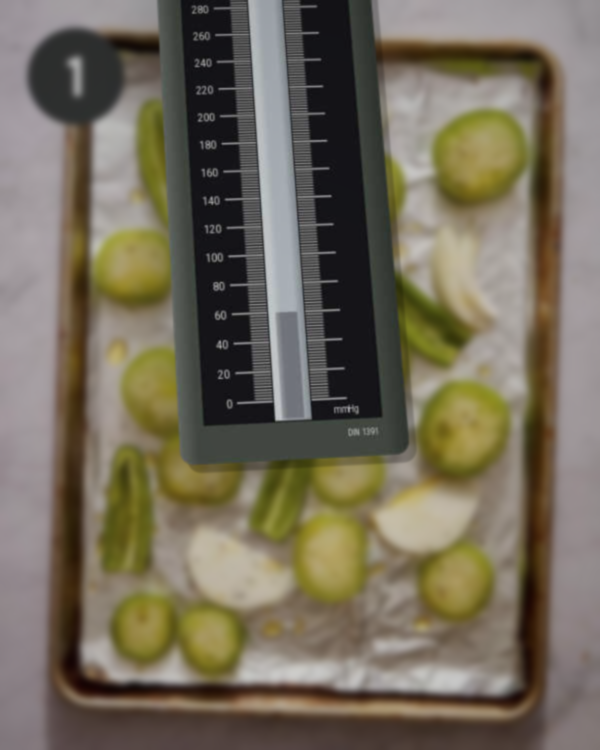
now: 60
